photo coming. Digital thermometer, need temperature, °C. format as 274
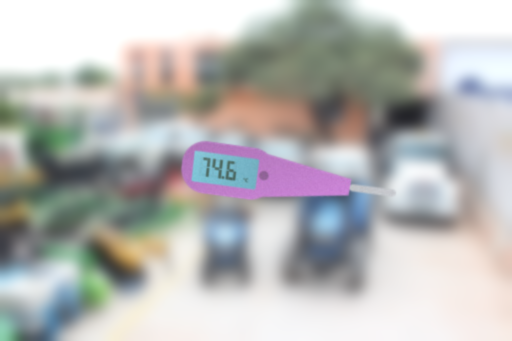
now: 74.6
